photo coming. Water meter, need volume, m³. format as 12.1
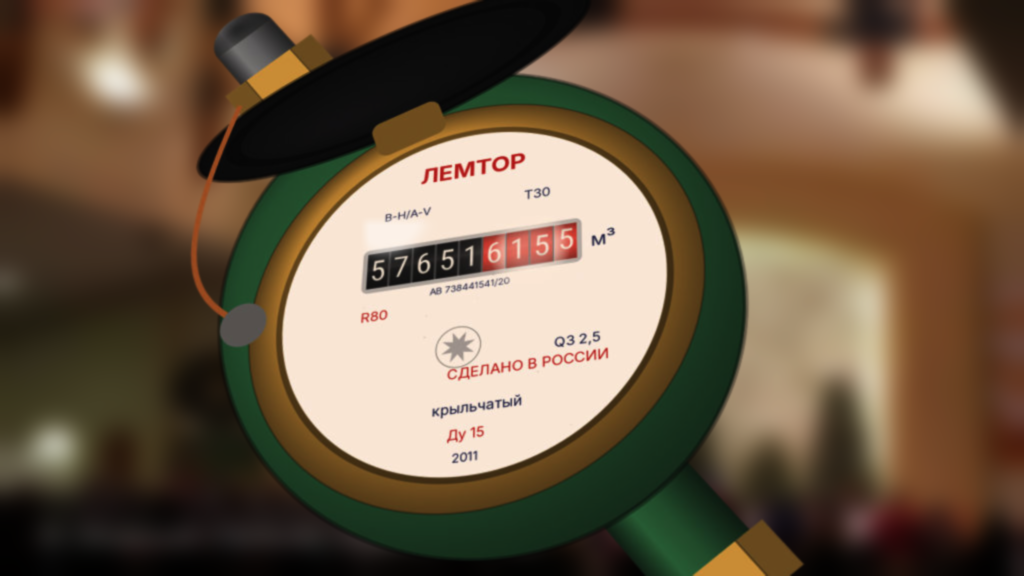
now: 57651.6155
